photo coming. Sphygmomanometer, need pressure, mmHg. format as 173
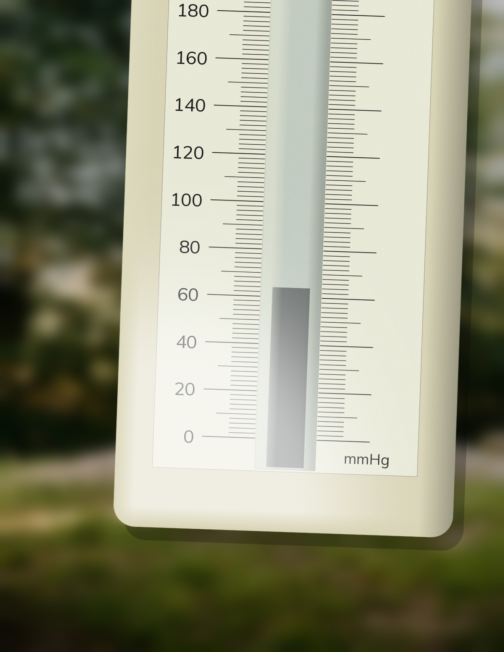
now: 64
